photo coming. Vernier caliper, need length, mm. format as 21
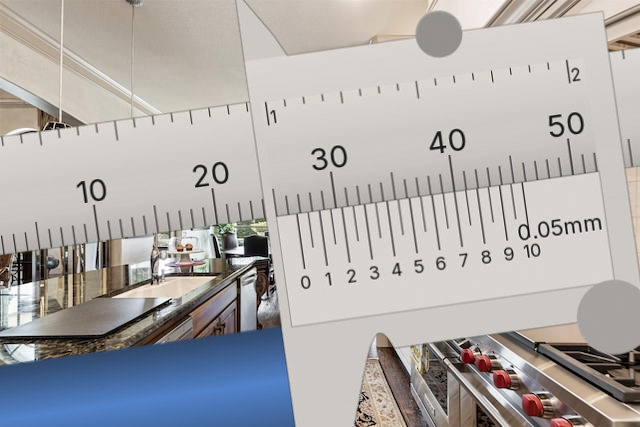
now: 26.7
